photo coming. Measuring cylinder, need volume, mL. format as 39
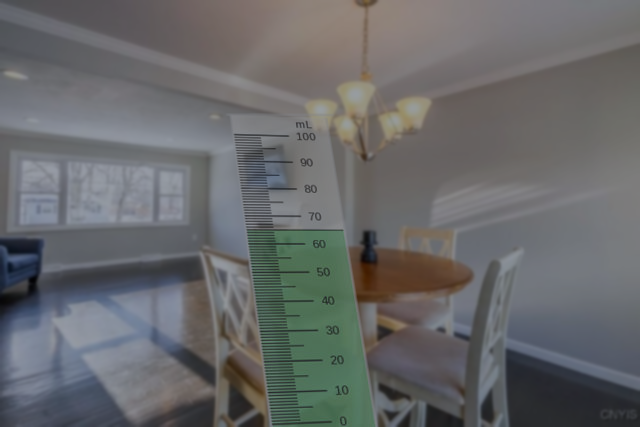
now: 65
